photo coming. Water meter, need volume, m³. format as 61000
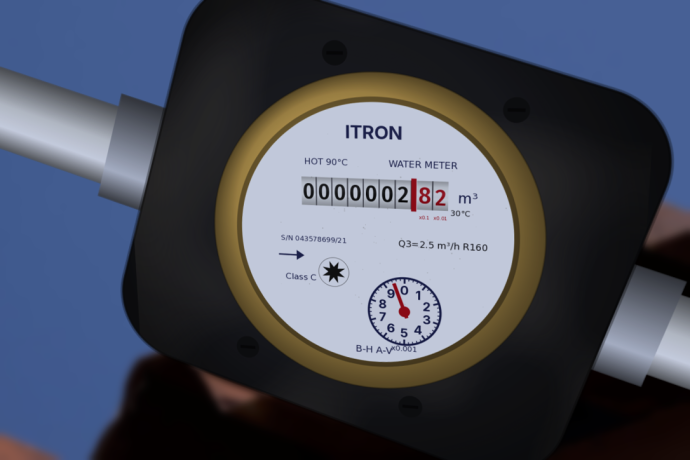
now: 2.819
